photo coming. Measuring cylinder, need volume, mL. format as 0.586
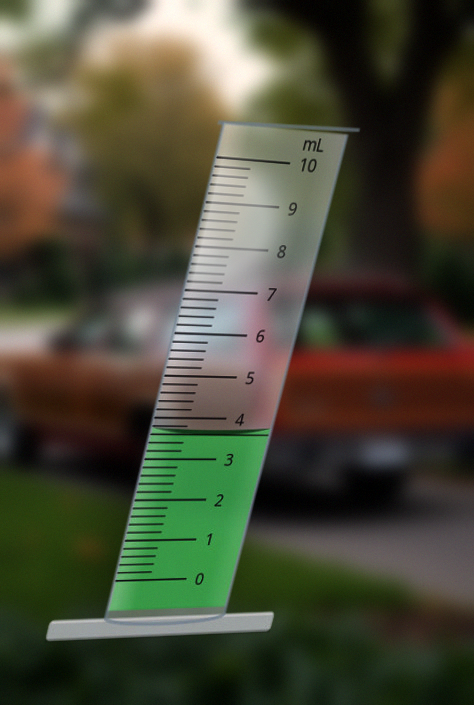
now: 3.6
